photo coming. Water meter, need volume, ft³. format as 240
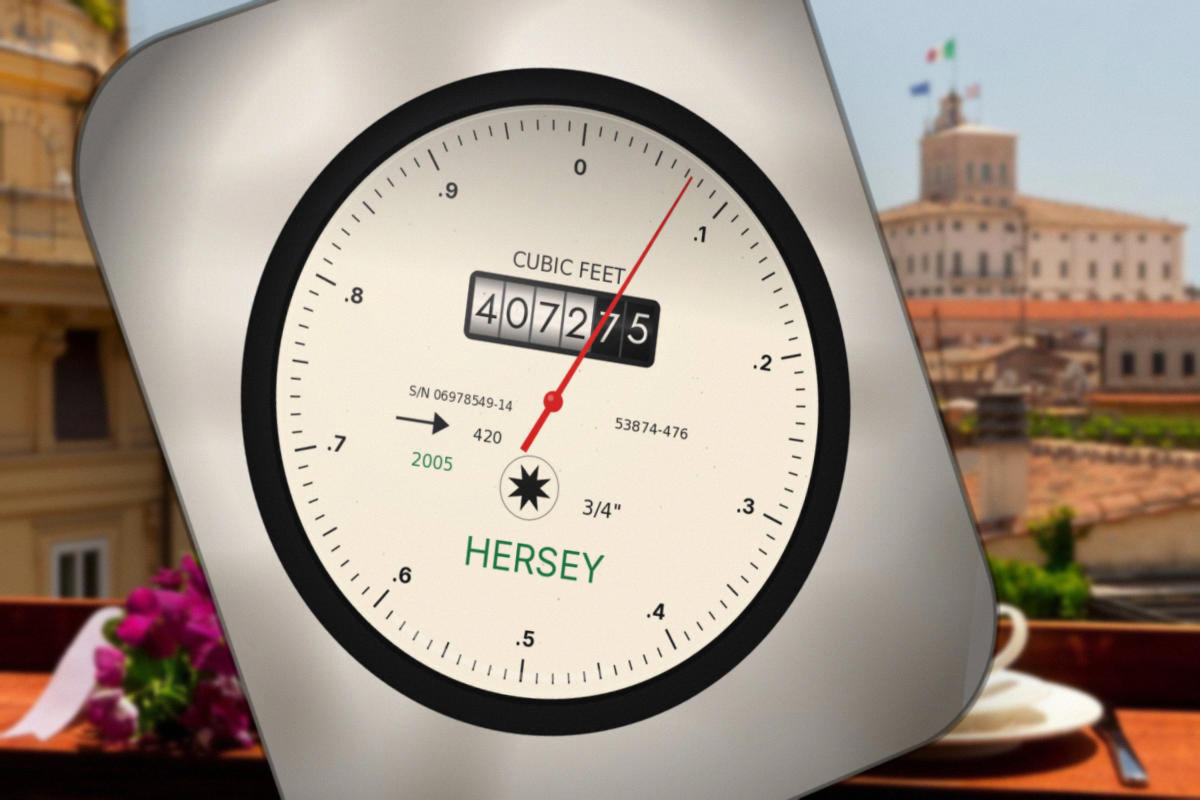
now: 407275.07
